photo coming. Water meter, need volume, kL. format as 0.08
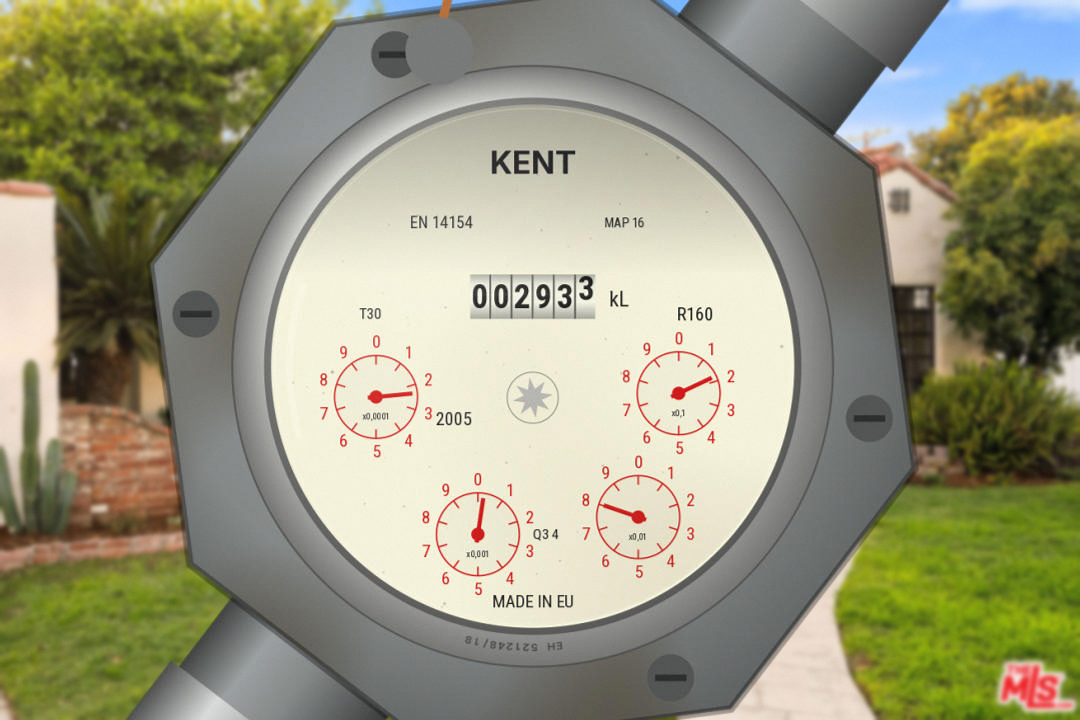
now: 2933.1802
